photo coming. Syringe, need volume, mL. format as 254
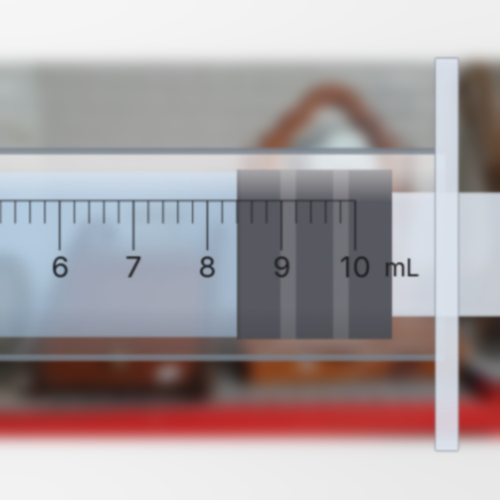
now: 8.4
